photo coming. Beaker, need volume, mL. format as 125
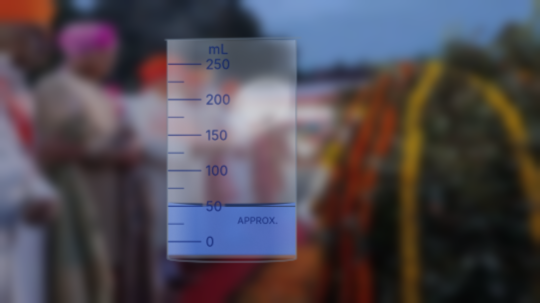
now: 50
